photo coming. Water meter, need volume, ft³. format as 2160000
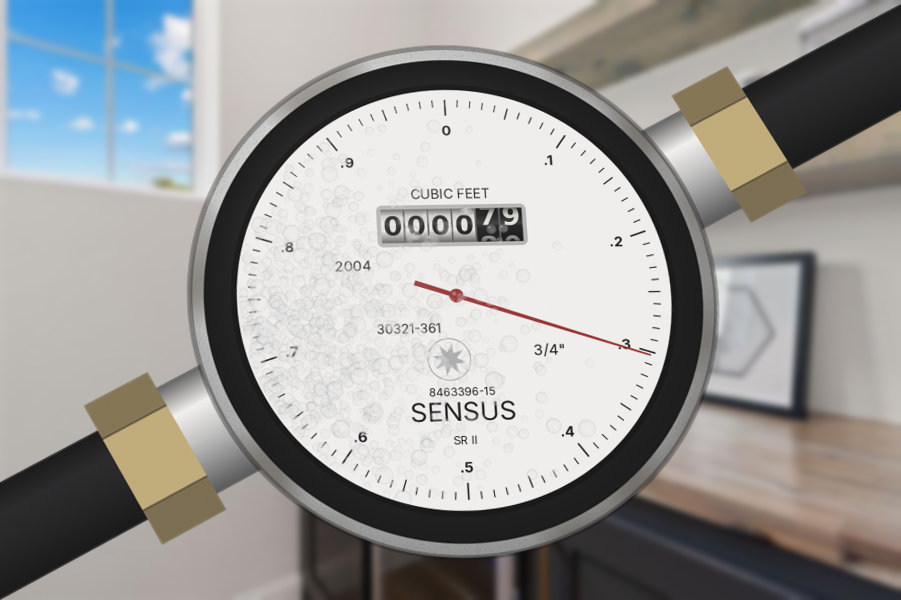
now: 79.30
